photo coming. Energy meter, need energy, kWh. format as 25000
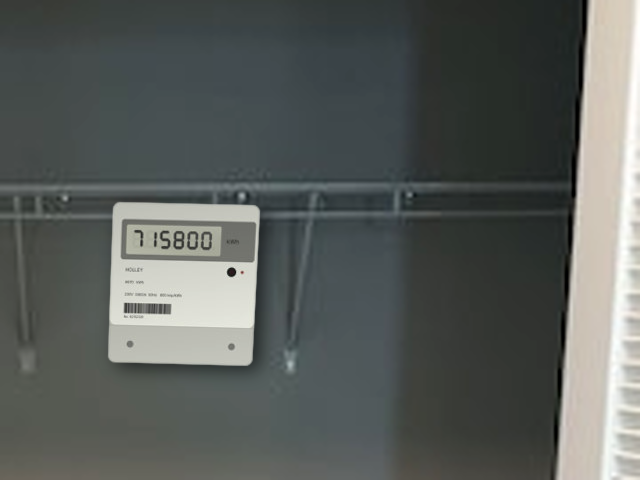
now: 715800
